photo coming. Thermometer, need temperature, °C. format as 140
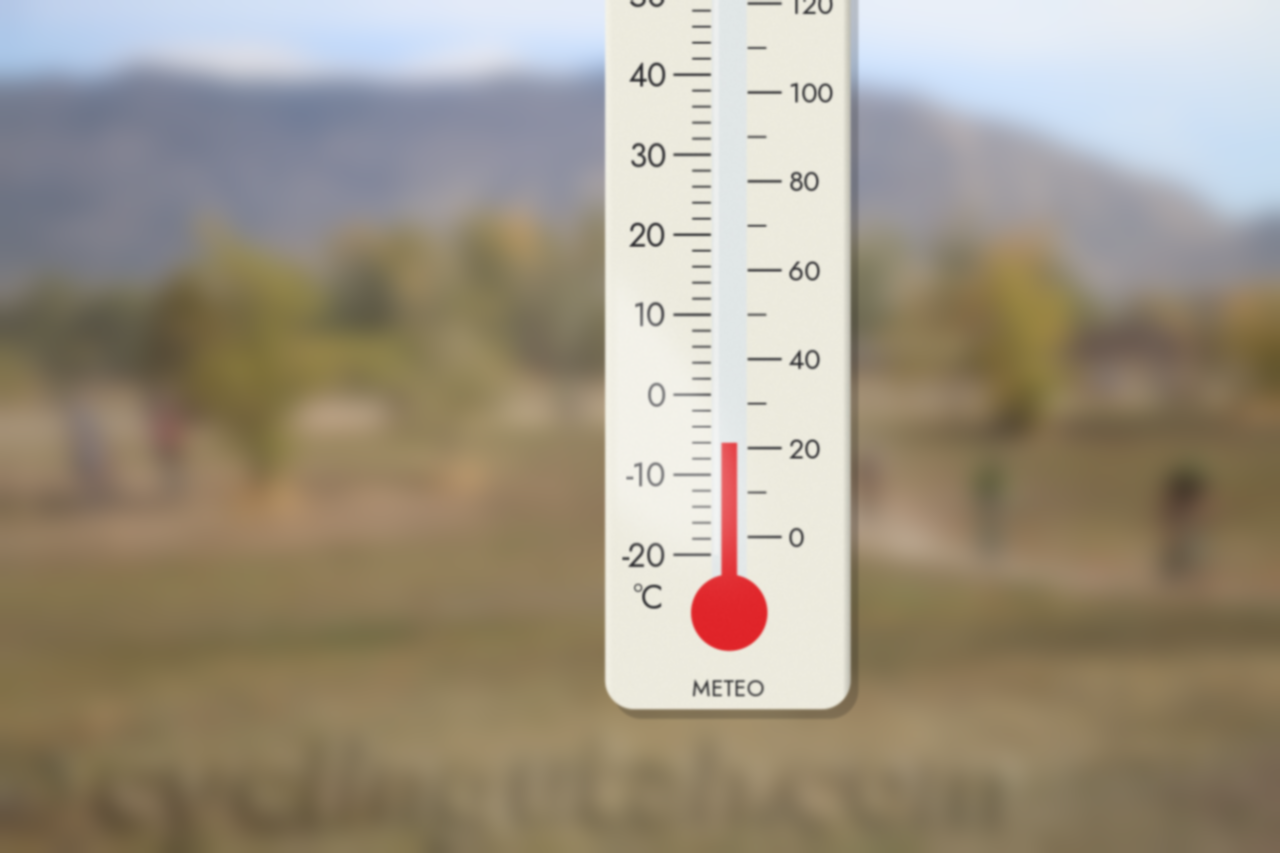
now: -6
